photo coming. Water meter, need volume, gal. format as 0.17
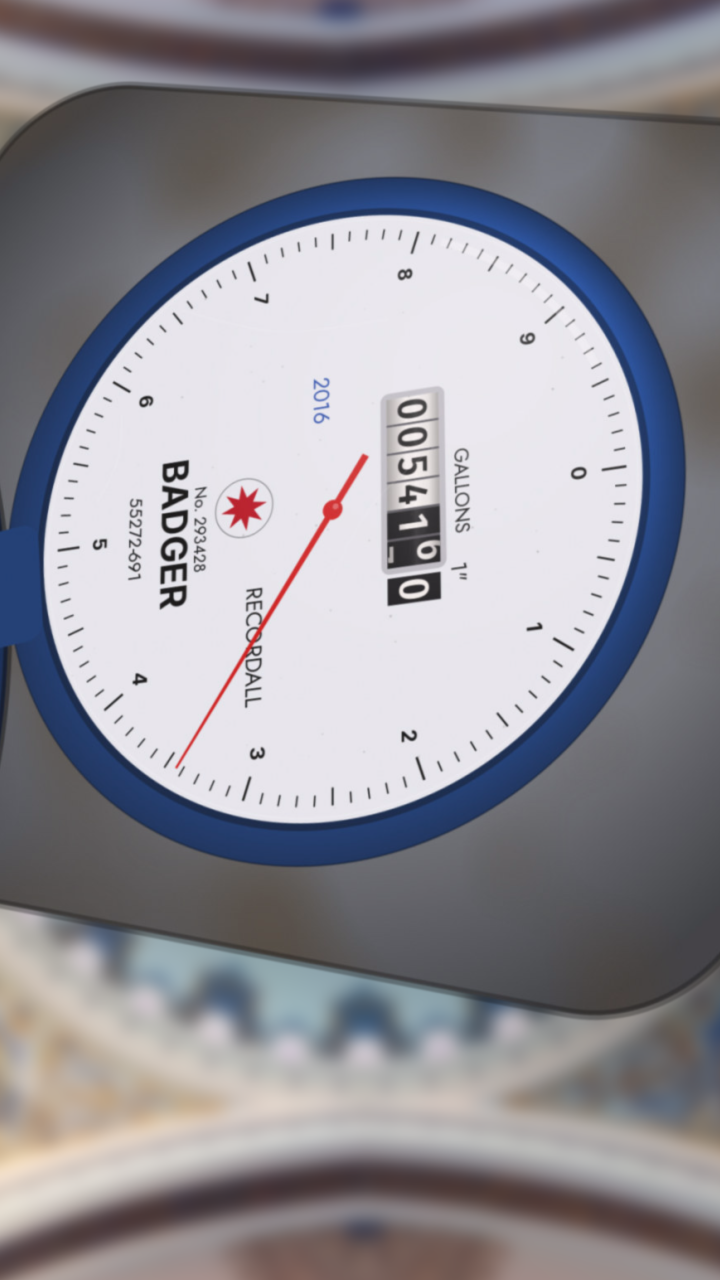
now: 54163.4
